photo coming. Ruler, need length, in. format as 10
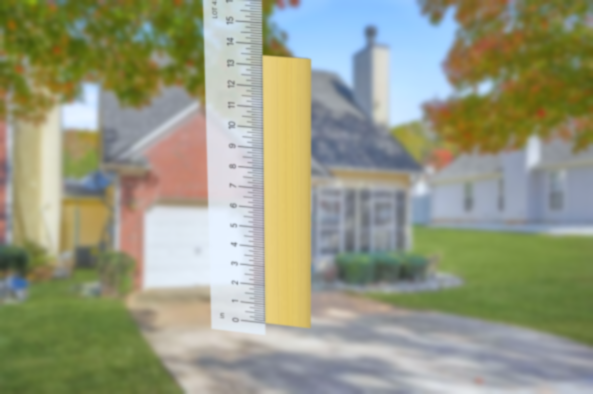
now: 13.5
